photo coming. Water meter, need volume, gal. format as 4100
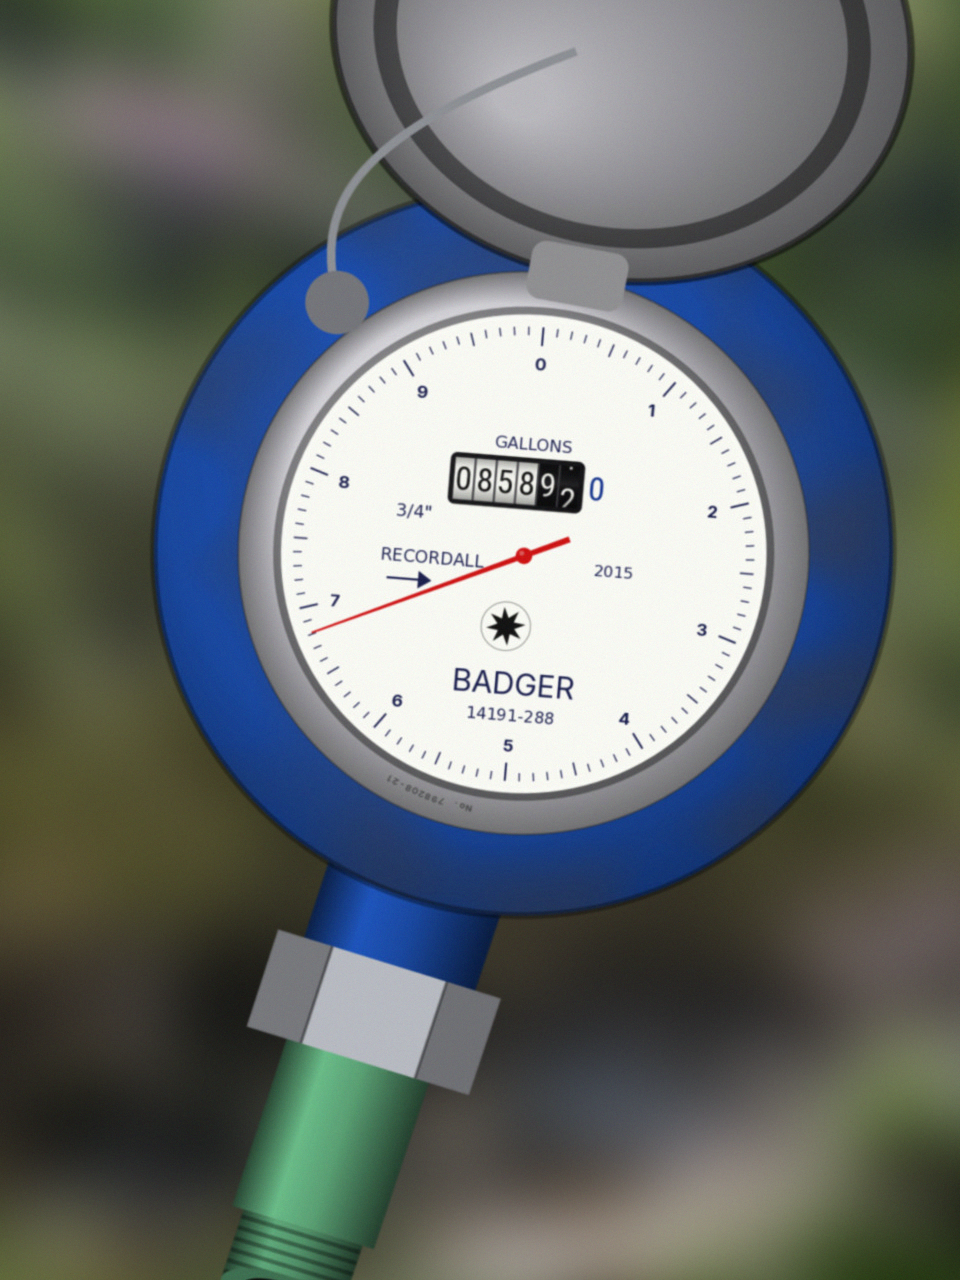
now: 858916.8
